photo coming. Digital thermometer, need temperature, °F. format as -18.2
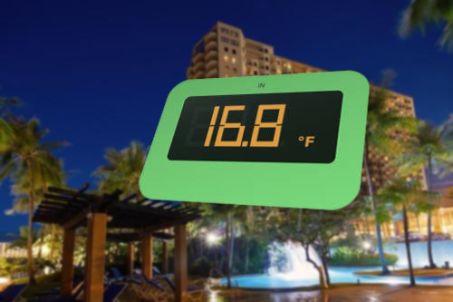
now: 16.8
